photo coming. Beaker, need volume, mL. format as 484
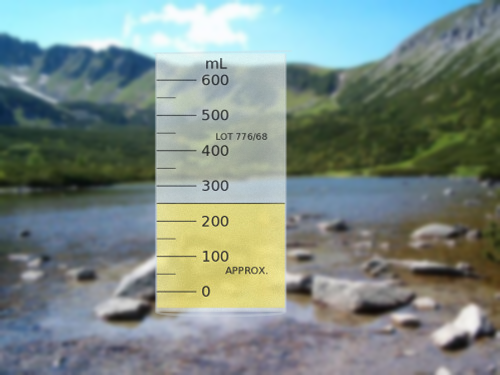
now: 250
